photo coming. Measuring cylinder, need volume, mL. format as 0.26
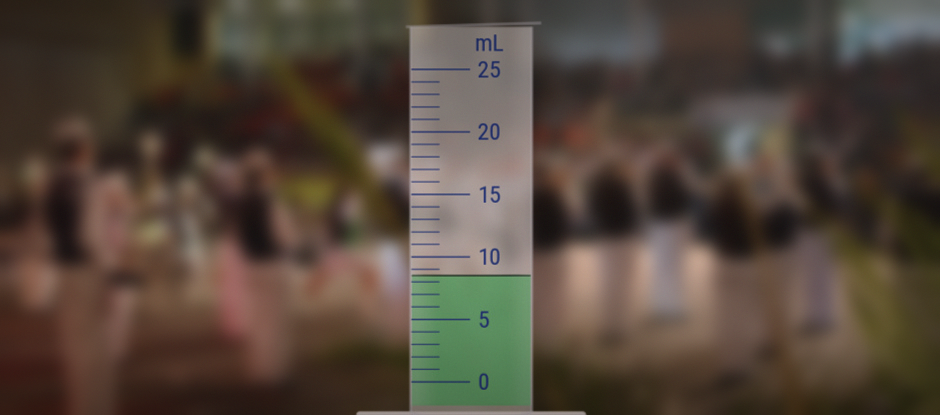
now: 8.5
